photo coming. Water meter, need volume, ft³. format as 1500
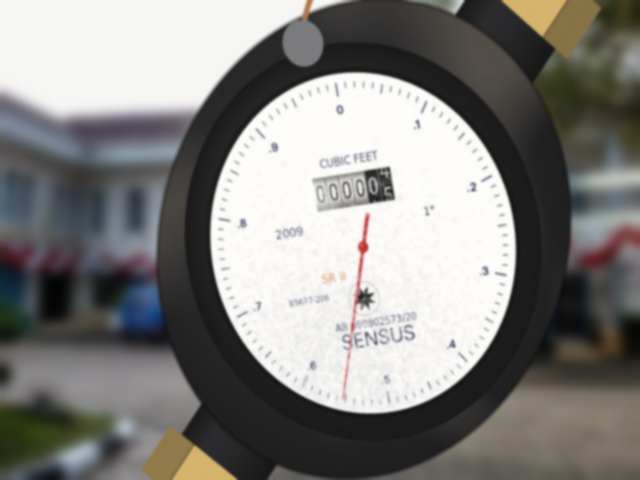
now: 4.55
